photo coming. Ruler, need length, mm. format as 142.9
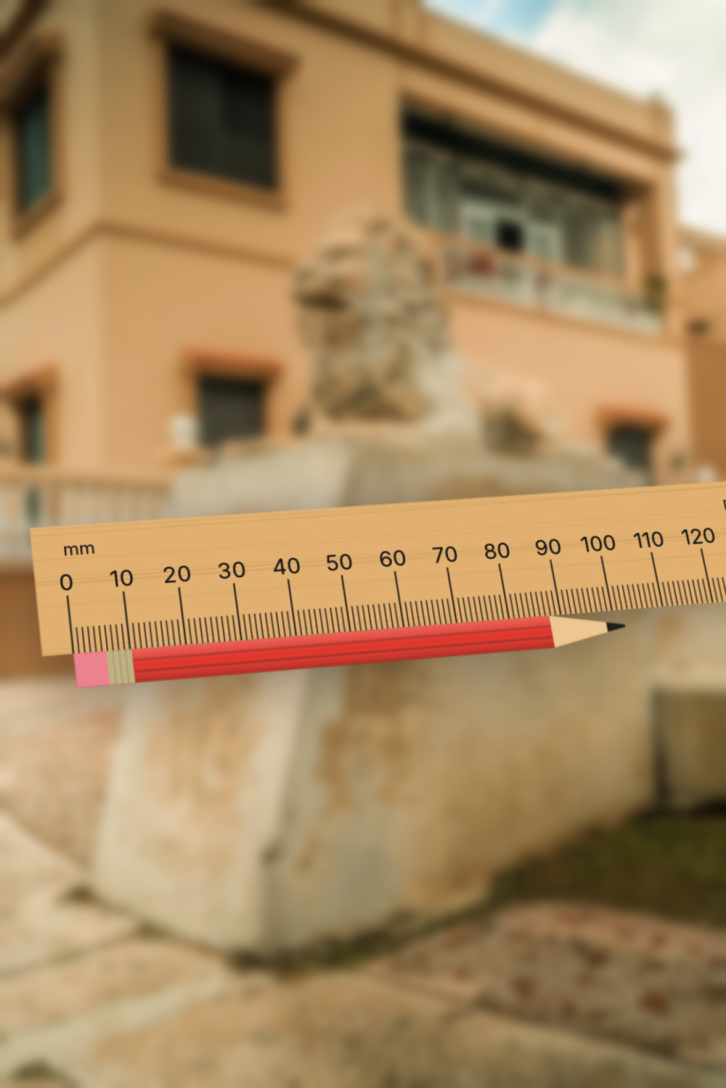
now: 102
